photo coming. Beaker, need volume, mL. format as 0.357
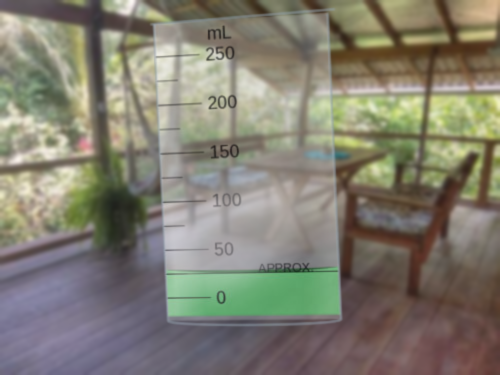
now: 25
